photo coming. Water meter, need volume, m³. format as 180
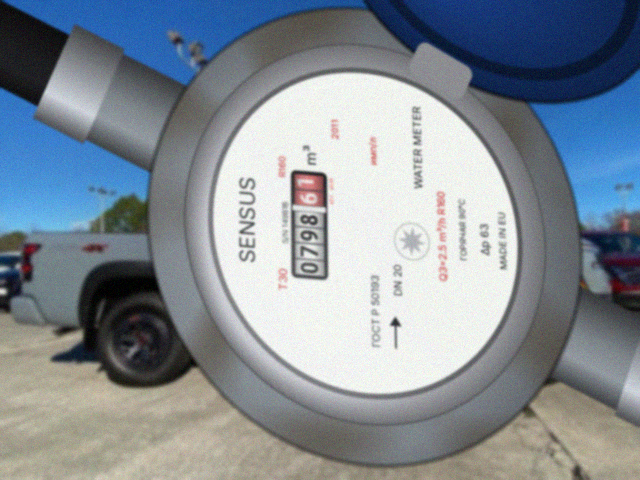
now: 798.61
